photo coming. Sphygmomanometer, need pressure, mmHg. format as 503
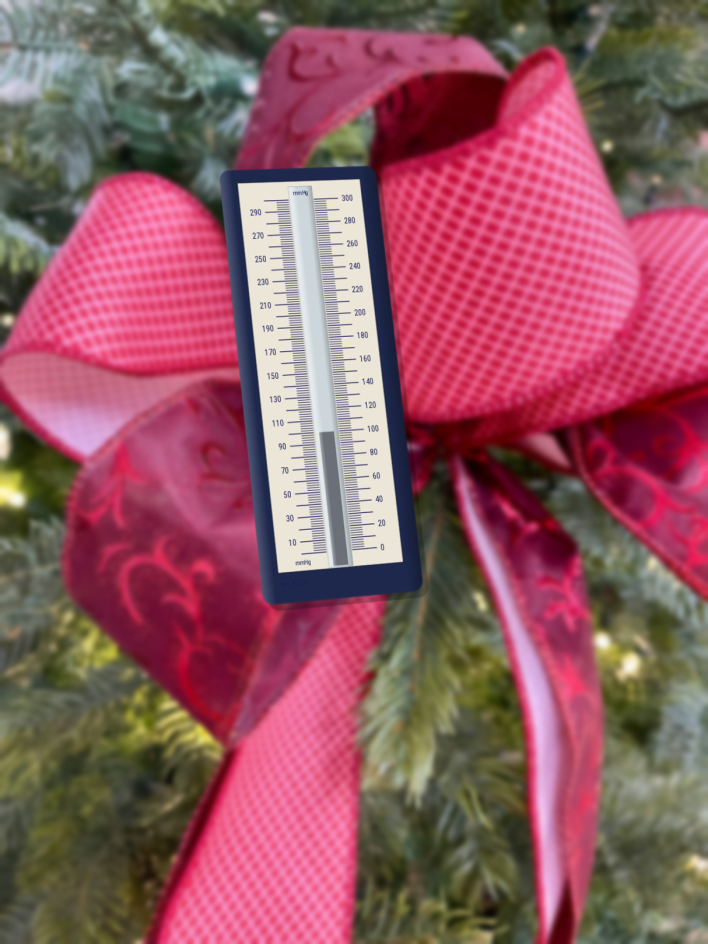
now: 100
